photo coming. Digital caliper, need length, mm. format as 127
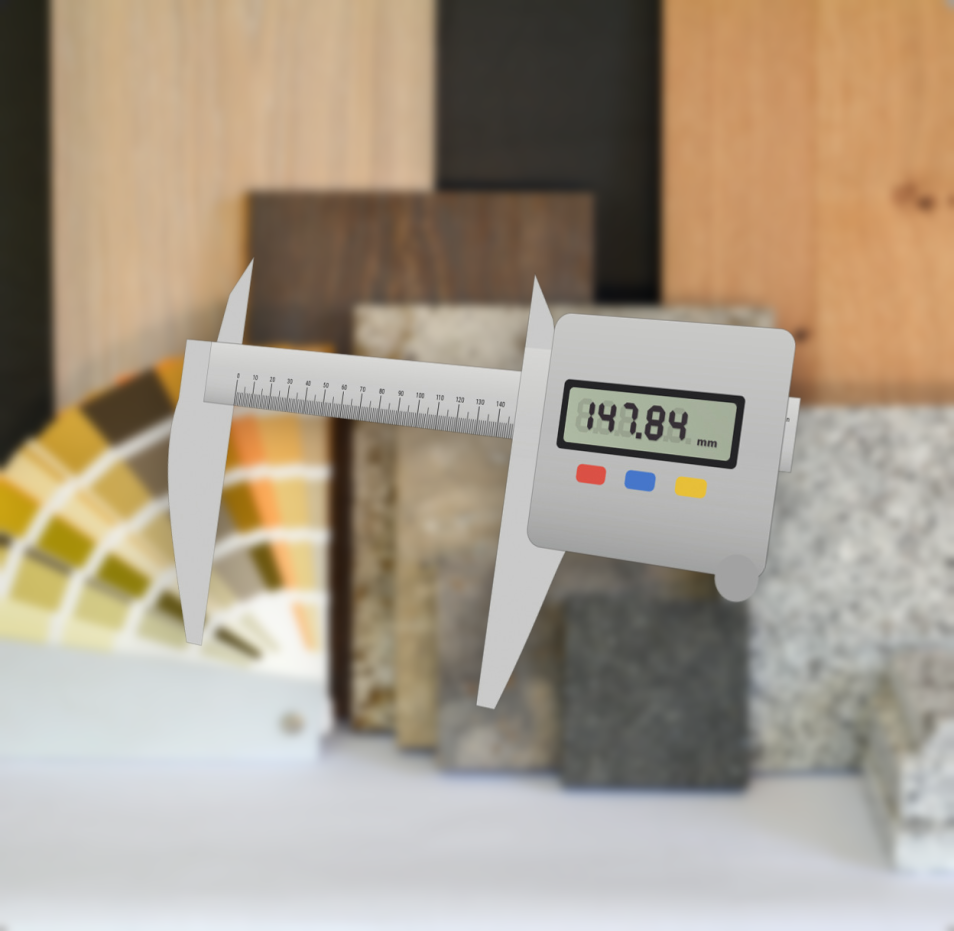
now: 147.84
